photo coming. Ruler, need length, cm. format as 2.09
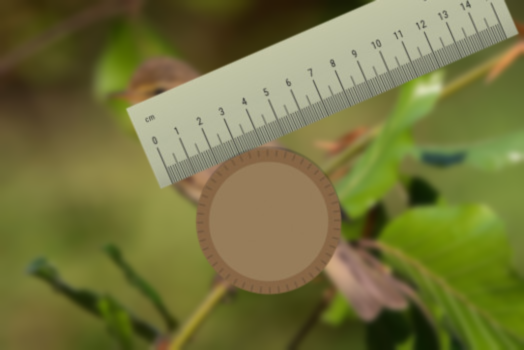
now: 6
